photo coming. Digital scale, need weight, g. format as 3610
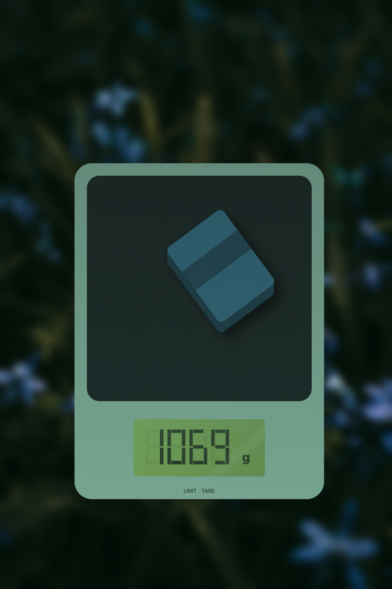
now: 1069
